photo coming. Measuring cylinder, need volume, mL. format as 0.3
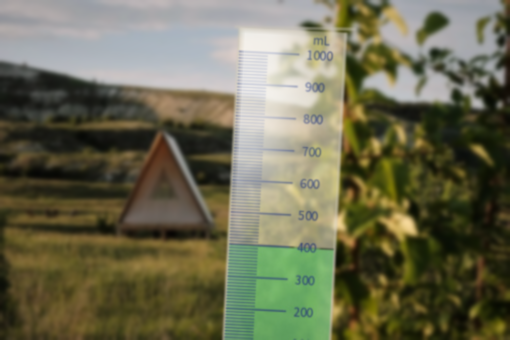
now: 400
